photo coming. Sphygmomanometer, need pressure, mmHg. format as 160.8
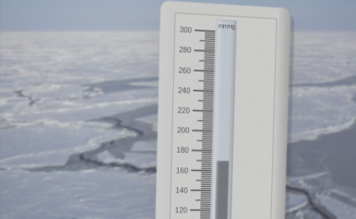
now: 170
